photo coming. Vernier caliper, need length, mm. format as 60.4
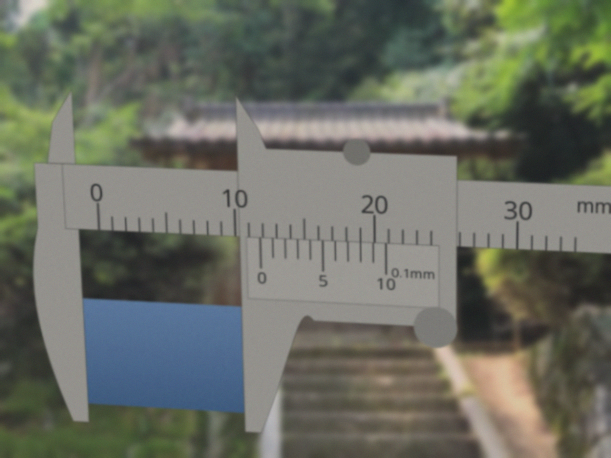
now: 11.8
